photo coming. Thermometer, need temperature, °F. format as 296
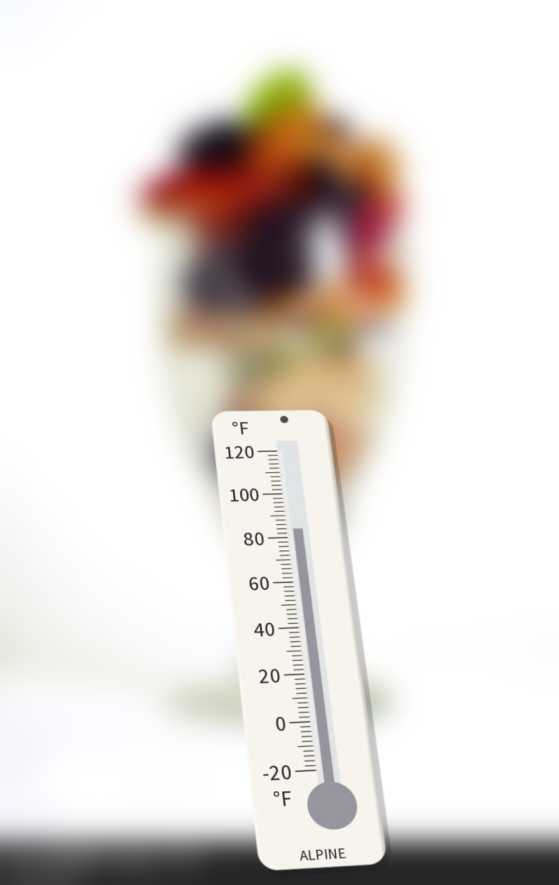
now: 84
